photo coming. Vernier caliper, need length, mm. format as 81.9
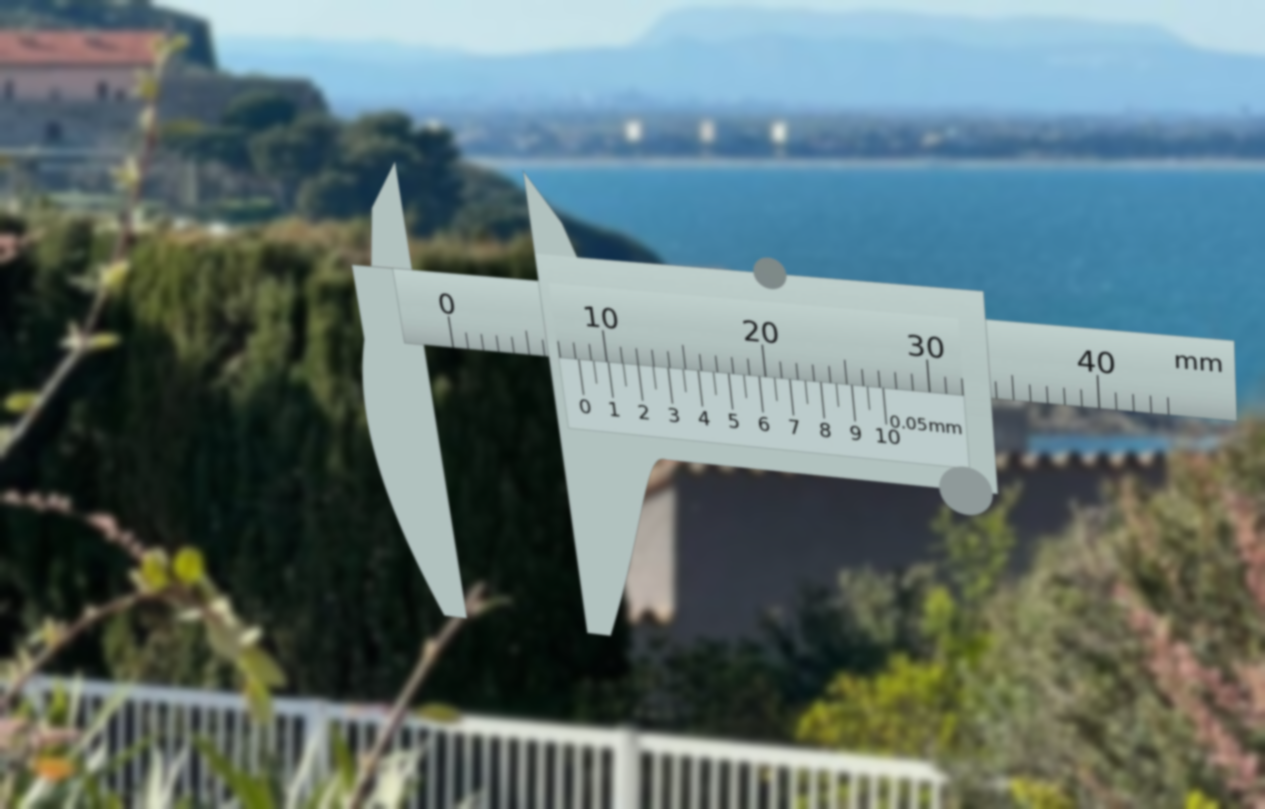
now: 8.2
